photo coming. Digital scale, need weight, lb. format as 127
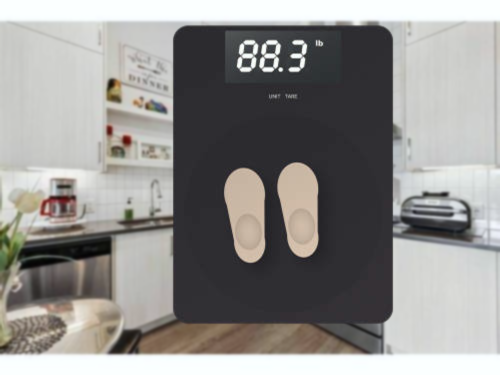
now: 88.3
